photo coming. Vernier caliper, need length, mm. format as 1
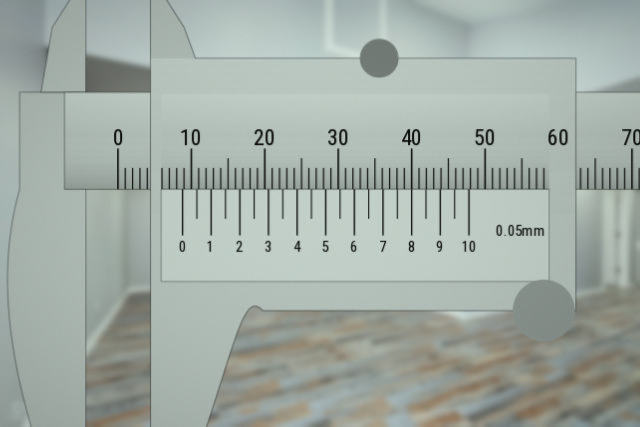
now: 8.8
